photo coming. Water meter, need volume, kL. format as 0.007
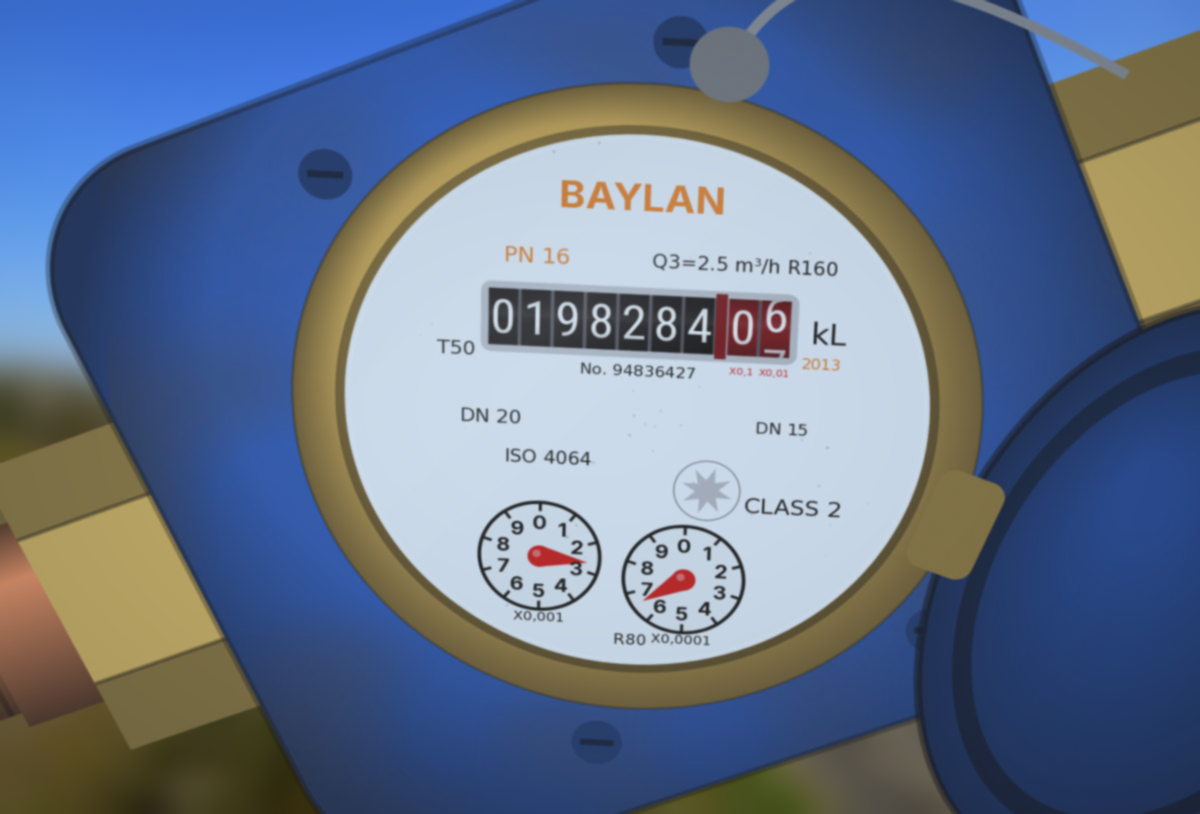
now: 198284.0626
